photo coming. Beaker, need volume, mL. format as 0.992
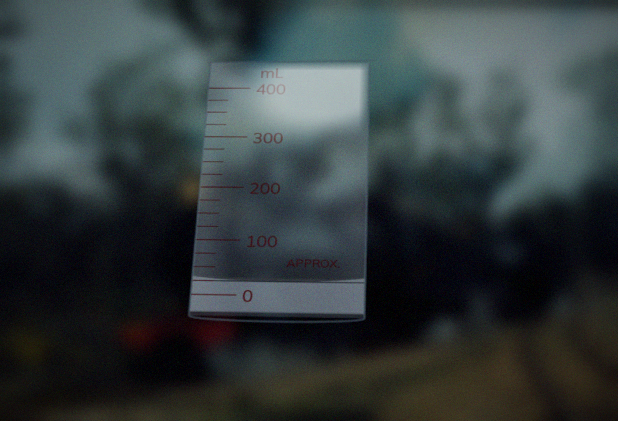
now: 25
